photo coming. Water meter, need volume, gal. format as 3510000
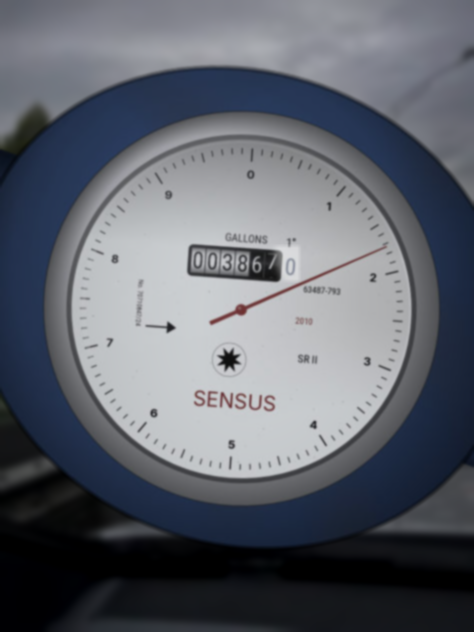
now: 38671.7
